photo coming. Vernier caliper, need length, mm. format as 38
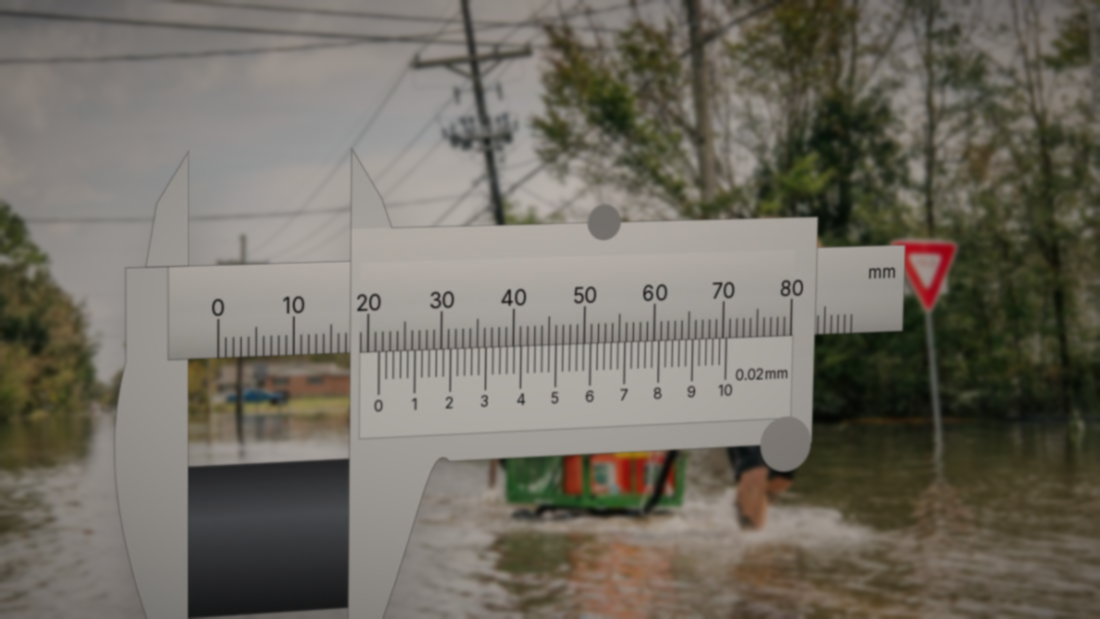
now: 21.5
